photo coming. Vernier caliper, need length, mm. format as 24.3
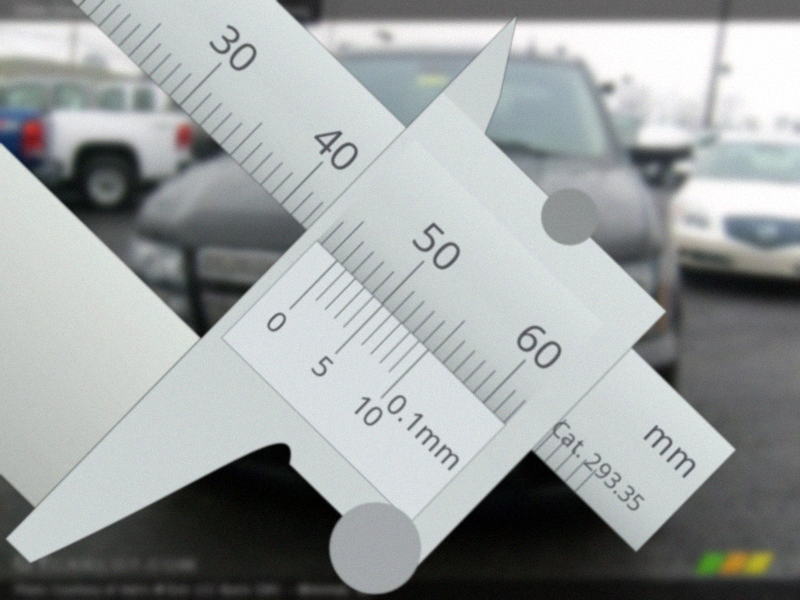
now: 45.6
